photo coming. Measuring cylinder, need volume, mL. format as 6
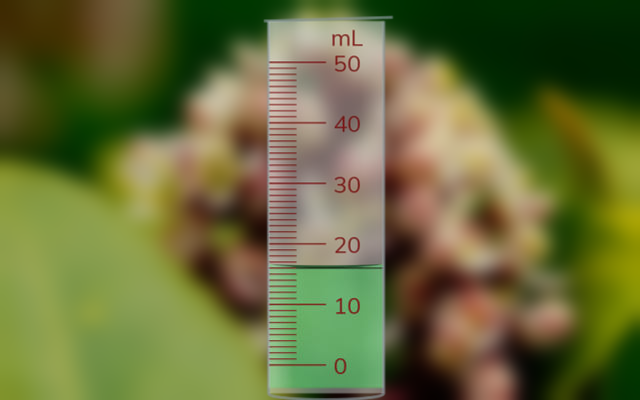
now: 16
